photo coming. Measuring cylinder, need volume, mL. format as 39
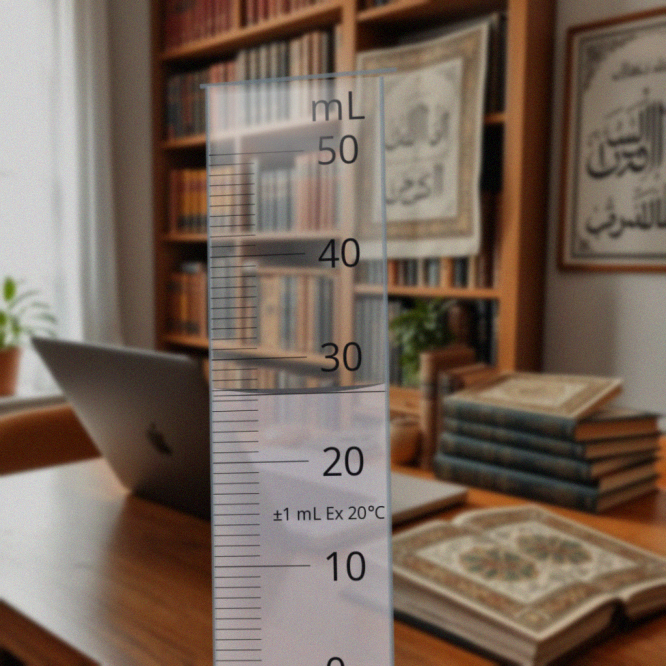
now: 26.5
